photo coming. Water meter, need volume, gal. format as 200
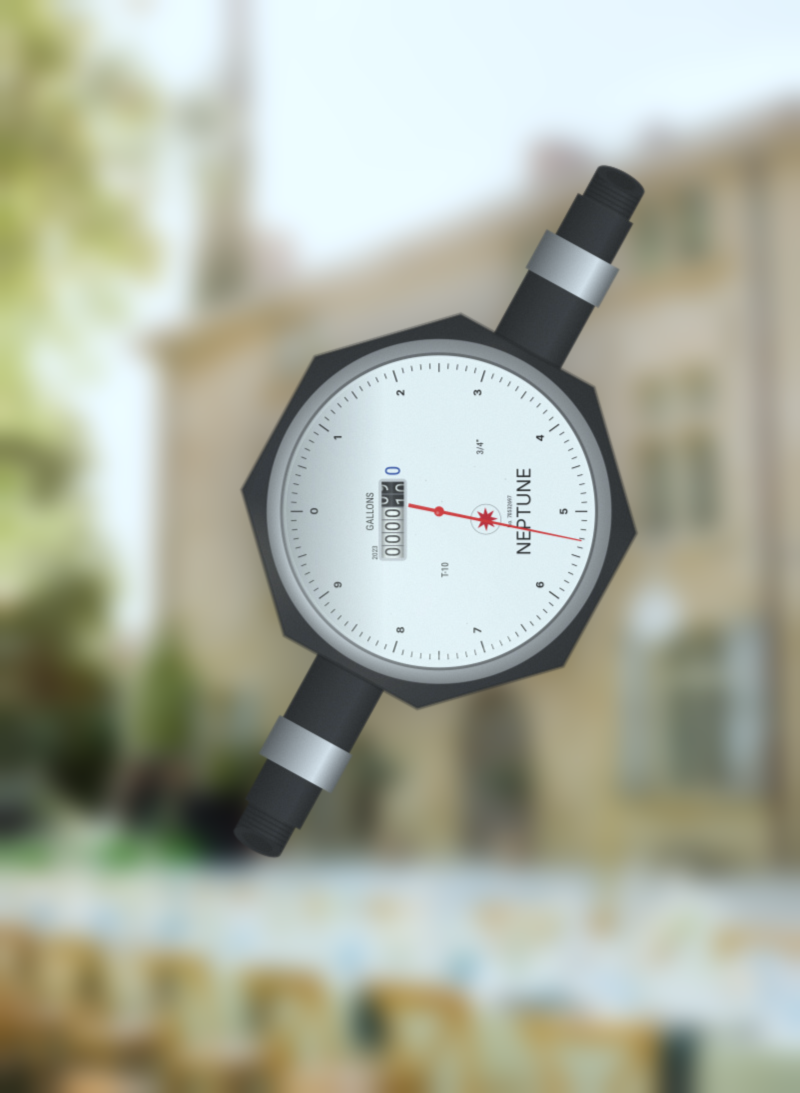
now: 95.3
